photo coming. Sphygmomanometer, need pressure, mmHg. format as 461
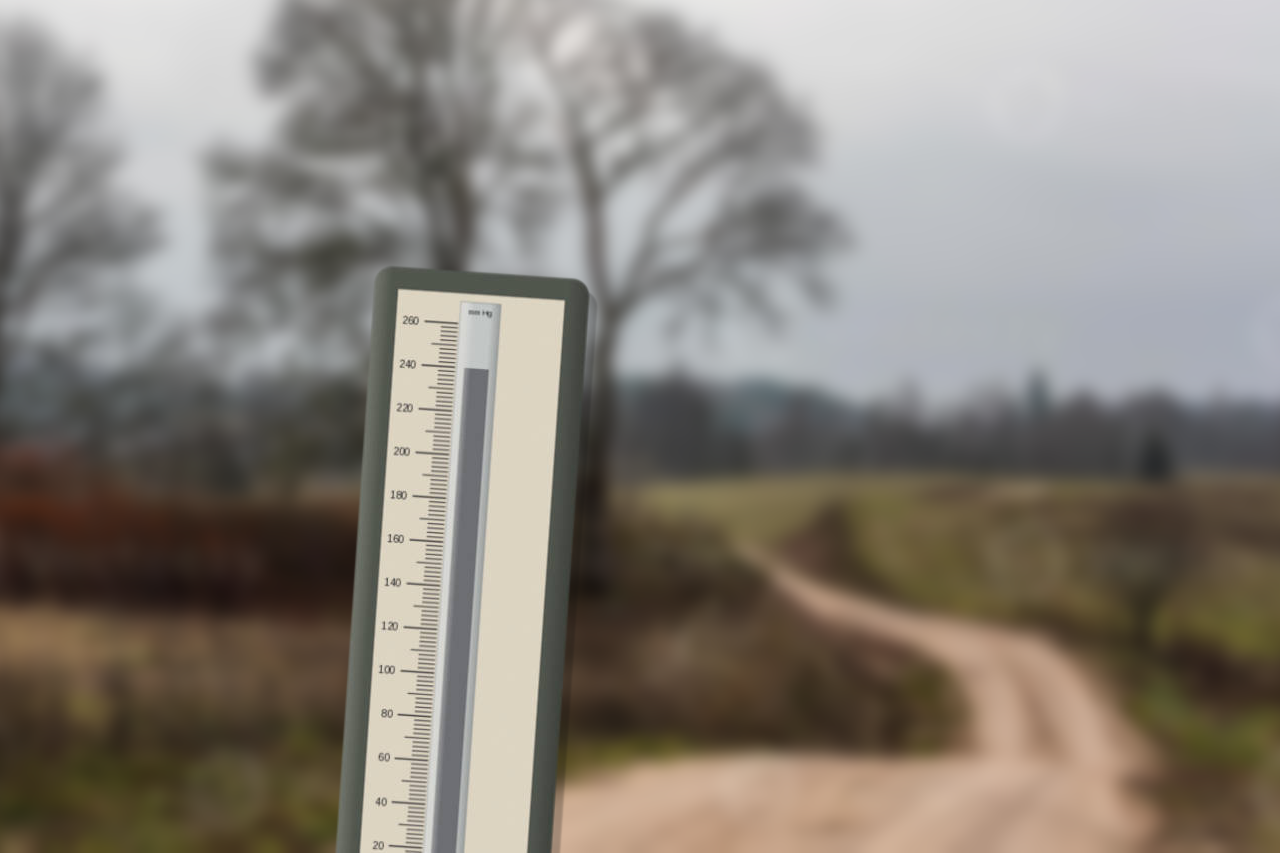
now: 240
